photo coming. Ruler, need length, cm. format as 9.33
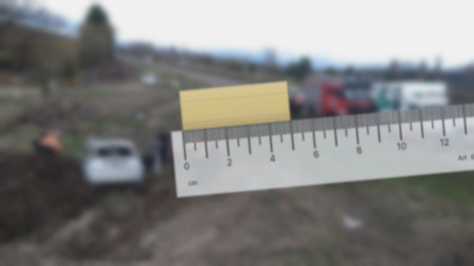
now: 5
